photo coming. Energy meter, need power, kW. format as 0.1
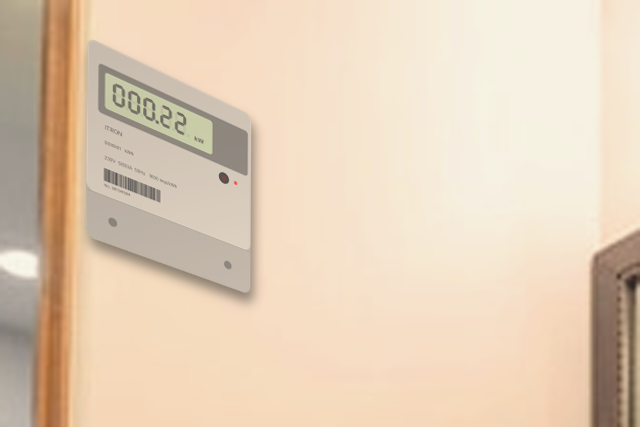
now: 0.22
